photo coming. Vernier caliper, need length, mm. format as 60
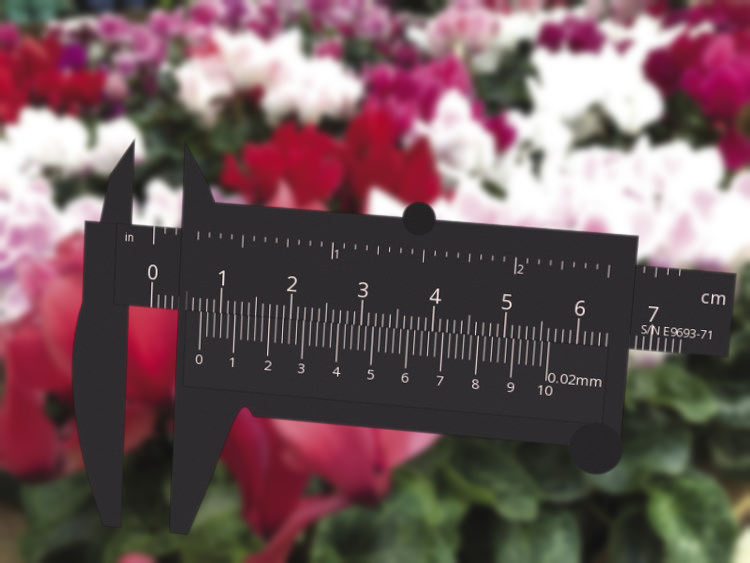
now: 7.2
